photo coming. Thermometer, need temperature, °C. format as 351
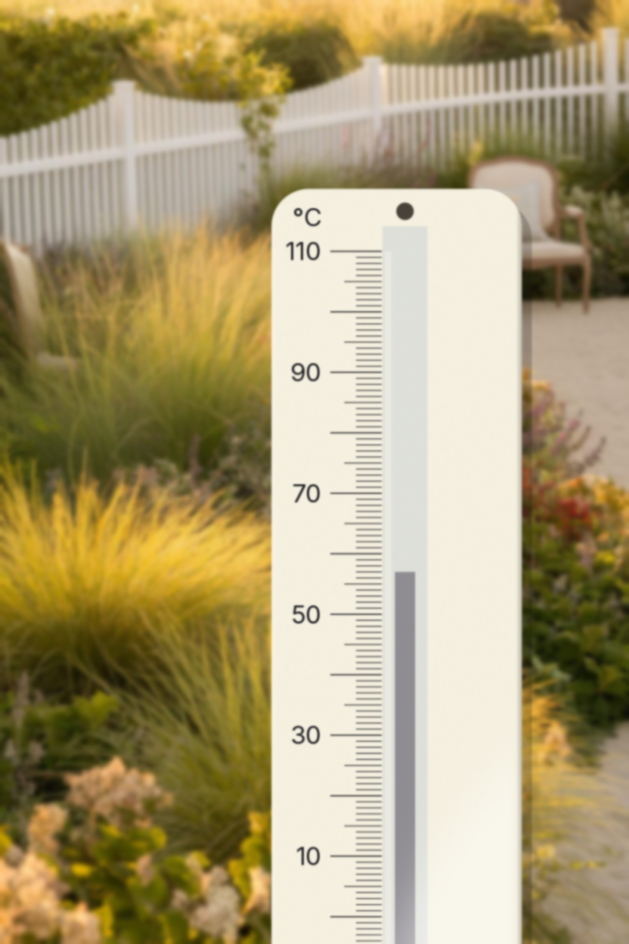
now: 57
